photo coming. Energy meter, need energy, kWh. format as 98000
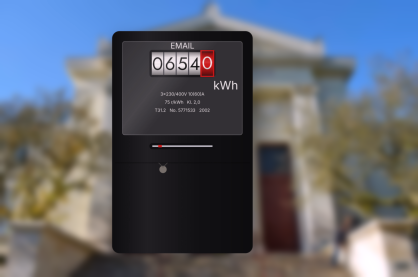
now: 654.0
